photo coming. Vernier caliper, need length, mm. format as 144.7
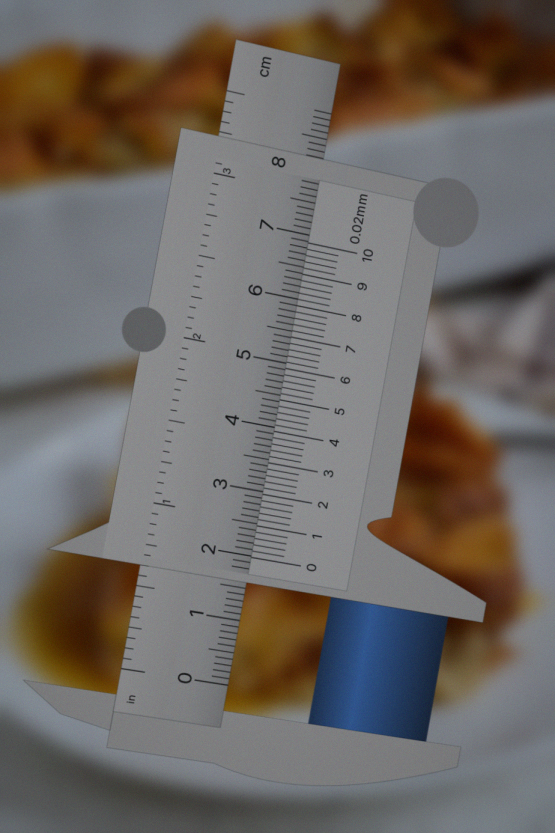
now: 19.8
